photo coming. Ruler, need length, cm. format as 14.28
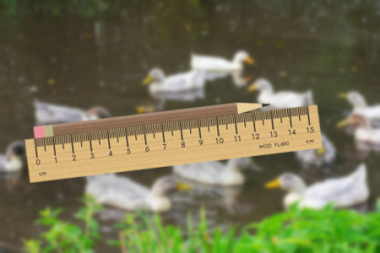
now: 13
